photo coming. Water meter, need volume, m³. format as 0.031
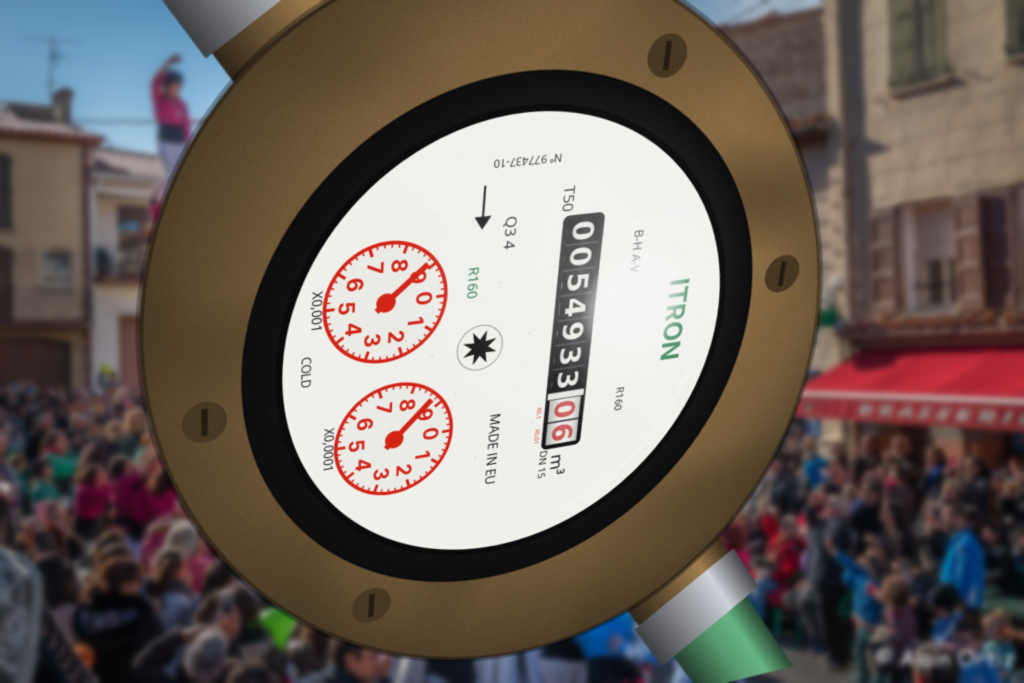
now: 54933.0688
